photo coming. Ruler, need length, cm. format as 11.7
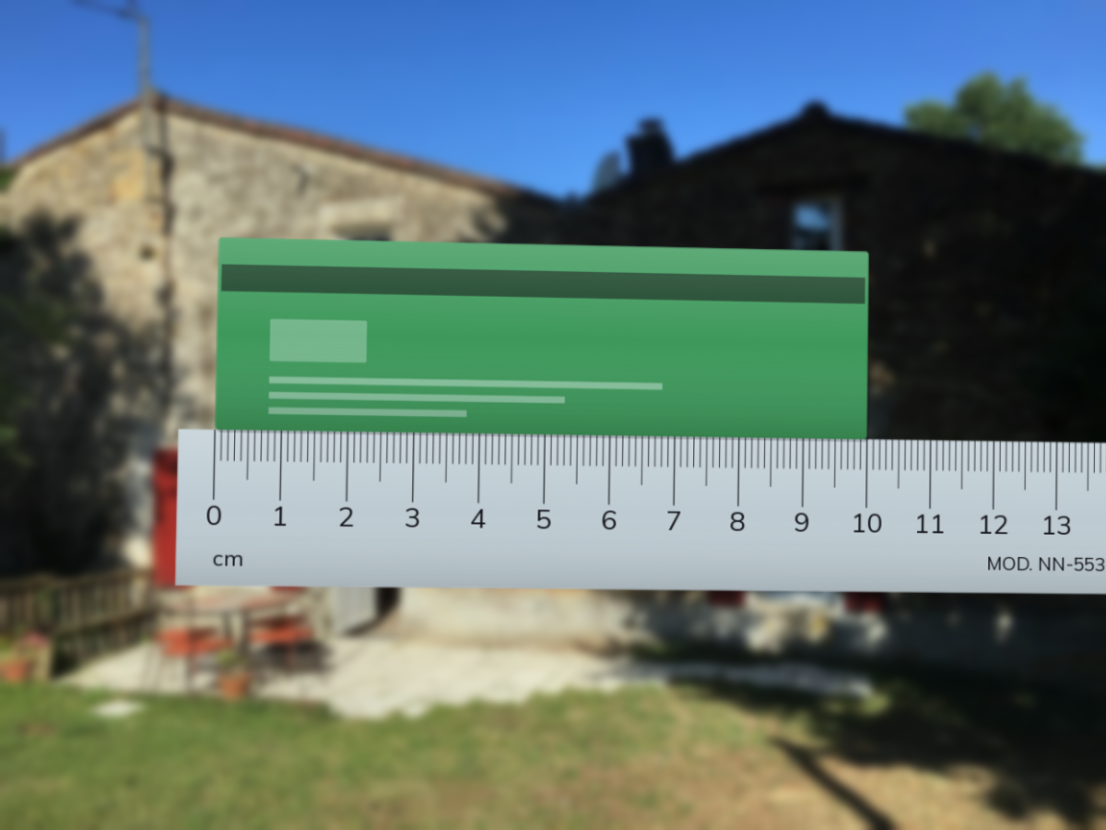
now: 10
